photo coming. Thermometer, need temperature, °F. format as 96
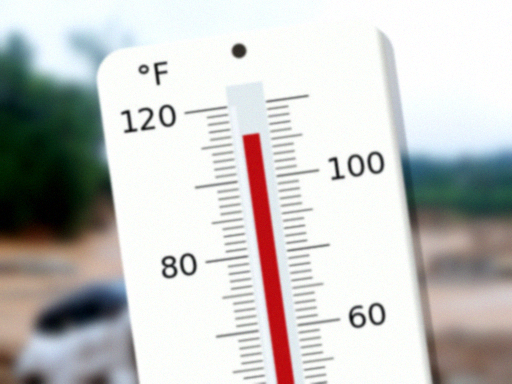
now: 112
